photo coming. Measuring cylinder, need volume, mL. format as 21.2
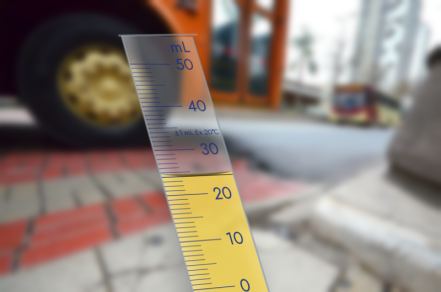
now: 24
